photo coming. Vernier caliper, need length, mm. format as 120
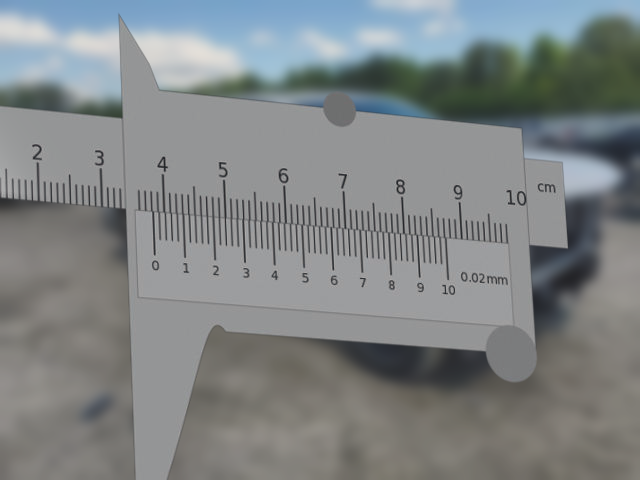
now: 38.2
